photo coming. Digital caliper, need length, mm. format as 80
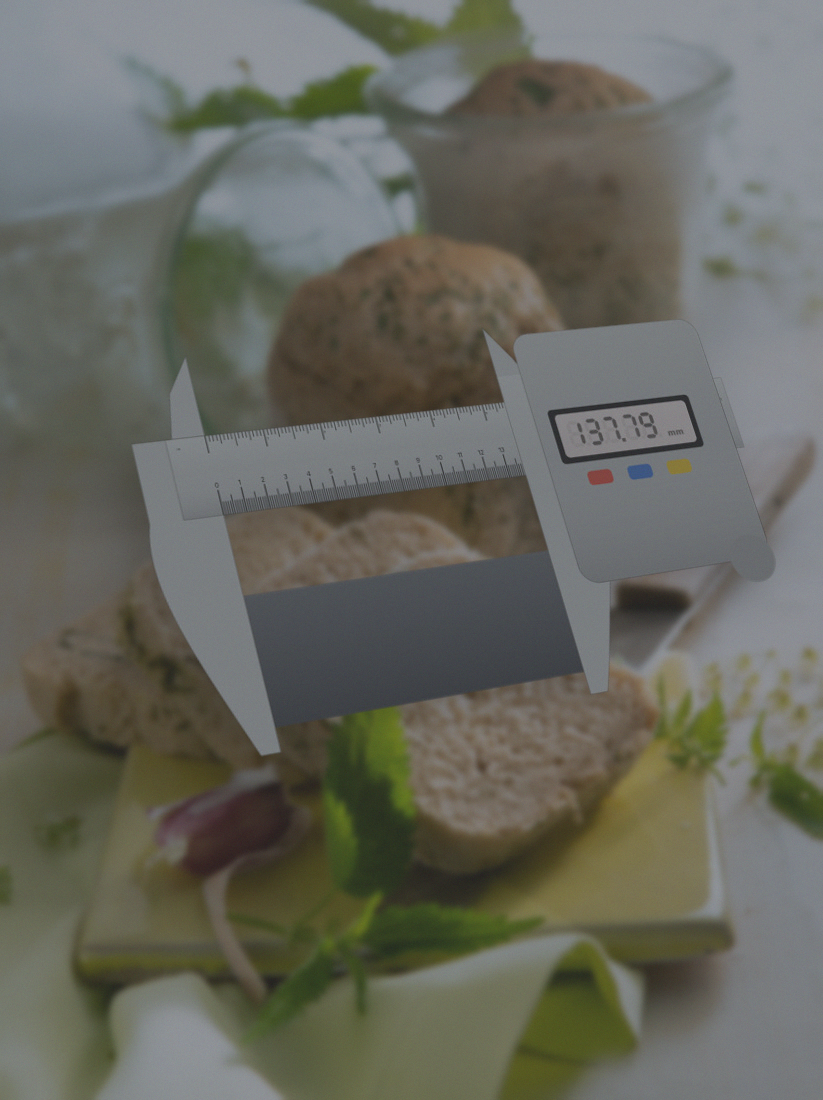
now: 137.79
